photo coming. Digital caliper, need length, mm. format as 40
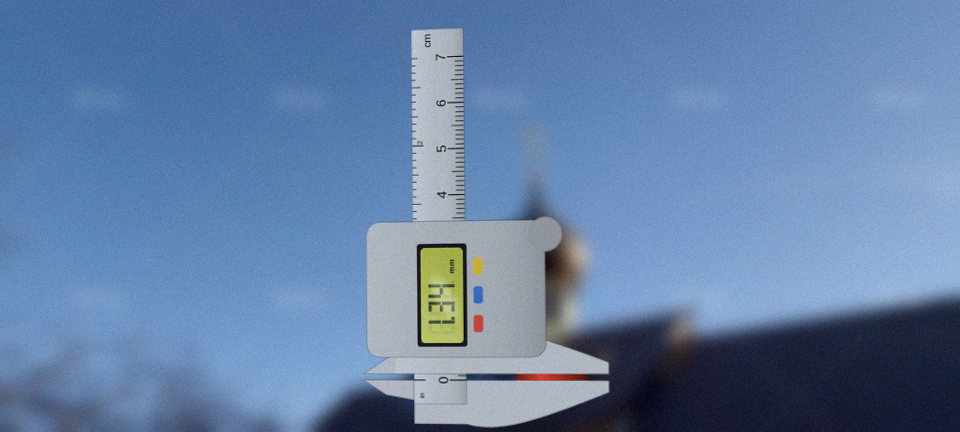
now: 1.34
